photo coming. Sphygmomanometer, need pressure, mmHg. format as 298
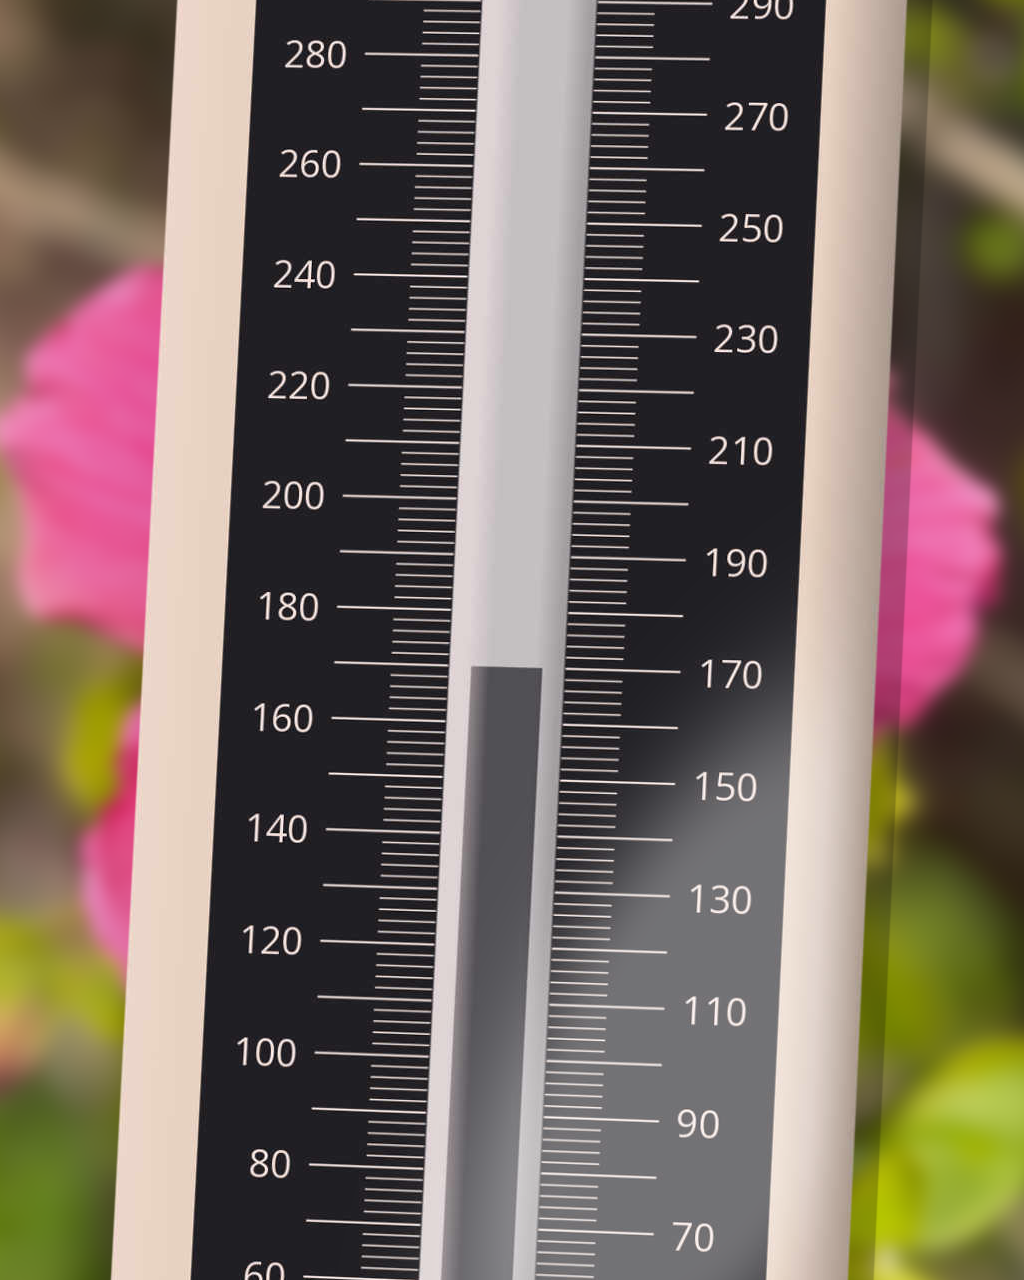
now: 170
